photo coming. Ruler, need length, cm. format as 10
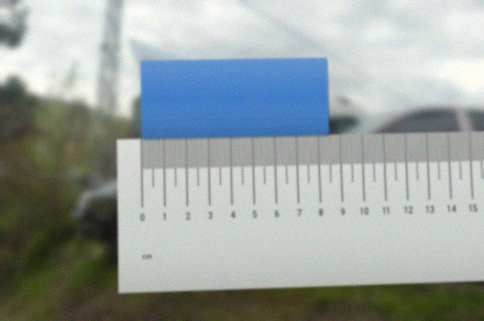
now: 8.5
